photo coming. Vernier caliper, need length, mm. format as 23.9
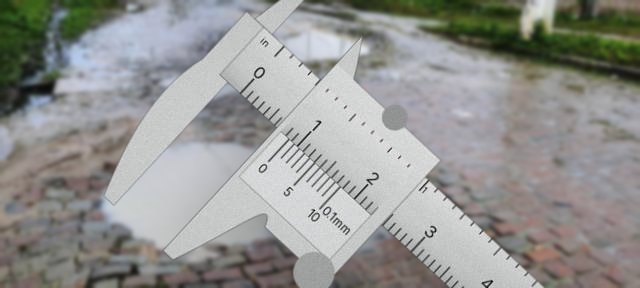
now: 8.6
